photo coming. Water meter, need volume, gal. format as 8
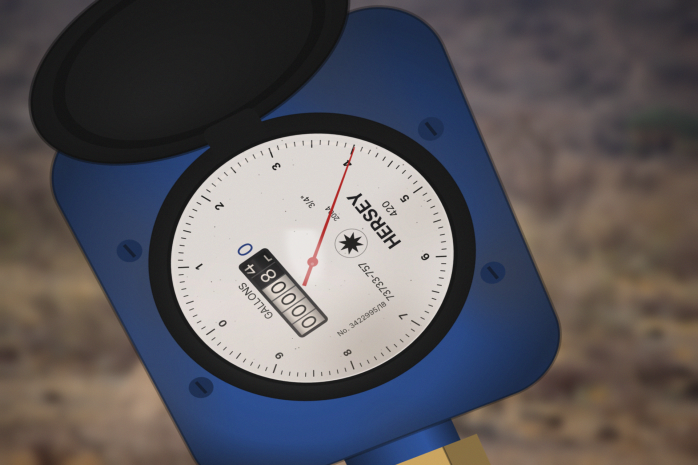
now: 844.0
